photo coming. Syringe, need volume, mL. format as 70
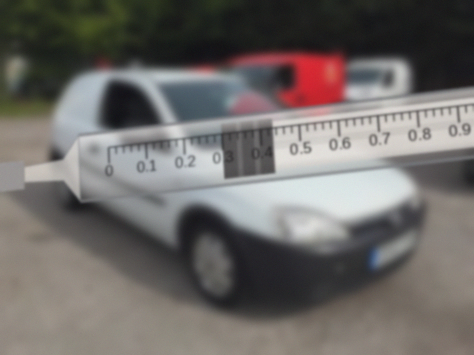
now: 0.3
